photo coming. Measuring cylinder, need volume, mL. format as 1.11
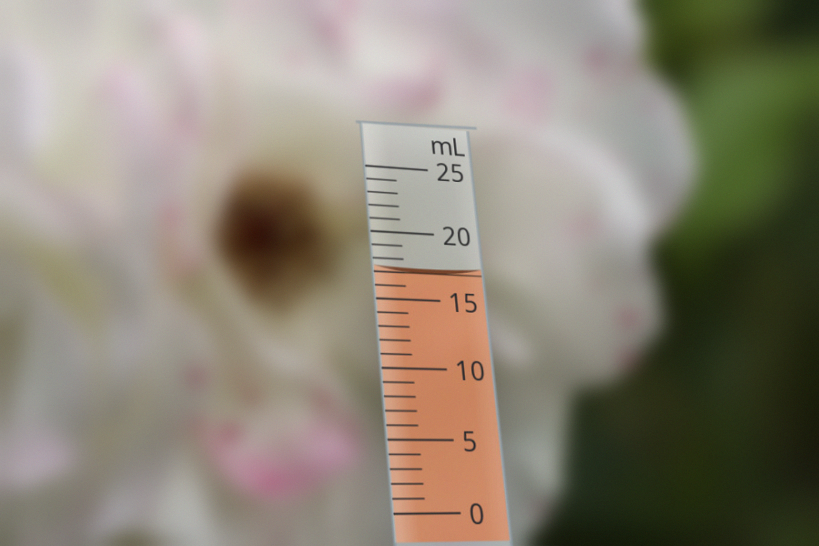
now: 17
